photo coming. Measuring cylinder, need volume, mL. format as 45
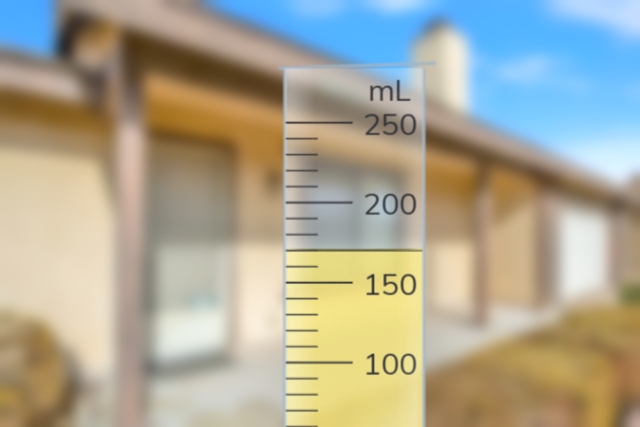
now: 170
